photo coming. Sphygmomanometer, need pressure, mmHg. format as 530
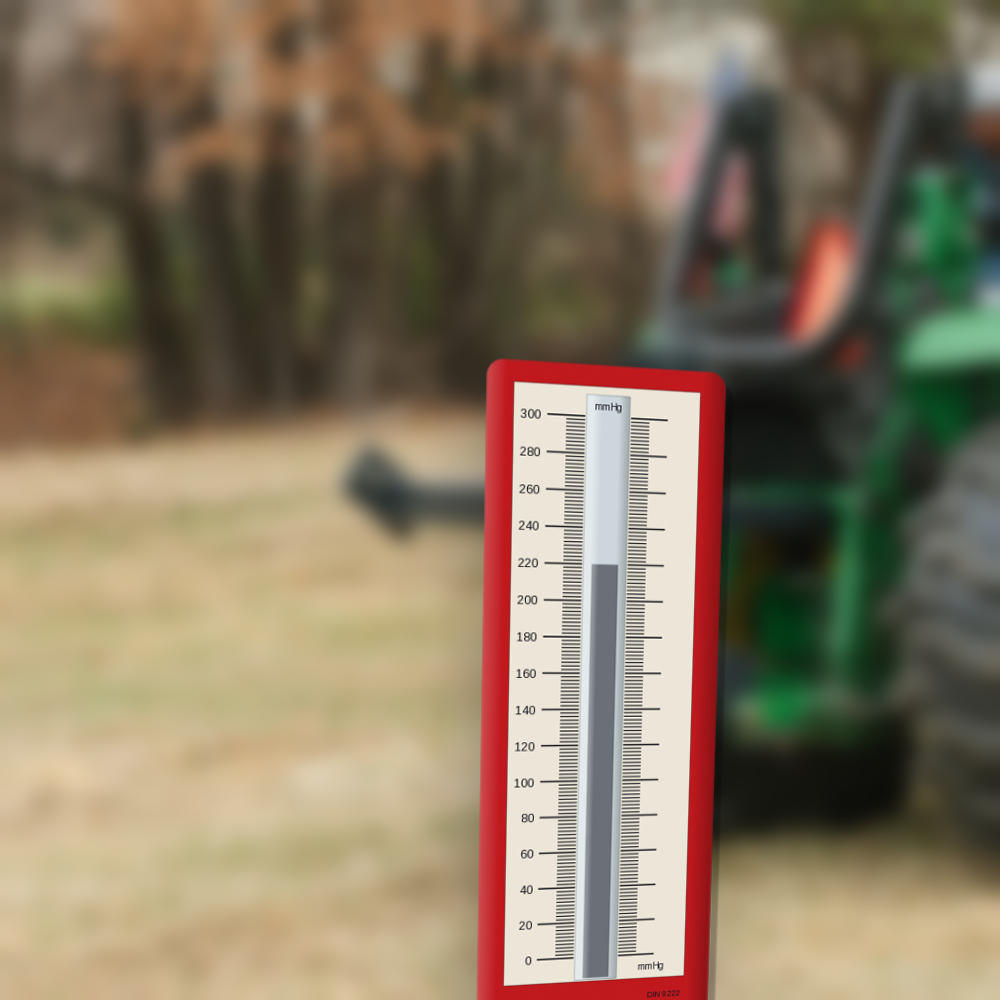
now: 220
